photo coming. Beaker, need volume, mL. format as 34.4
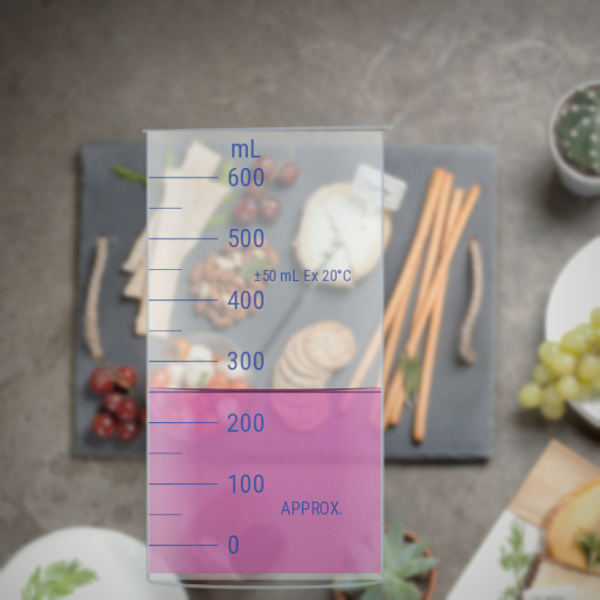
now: 250
